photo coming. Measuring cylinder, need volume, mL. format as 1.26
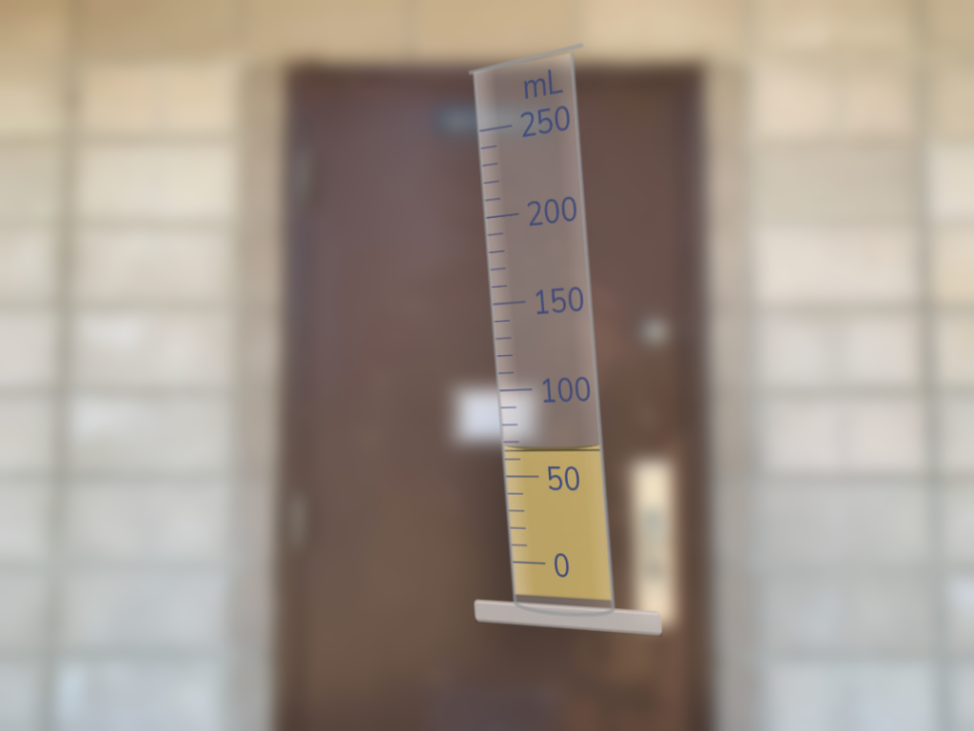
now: 65
